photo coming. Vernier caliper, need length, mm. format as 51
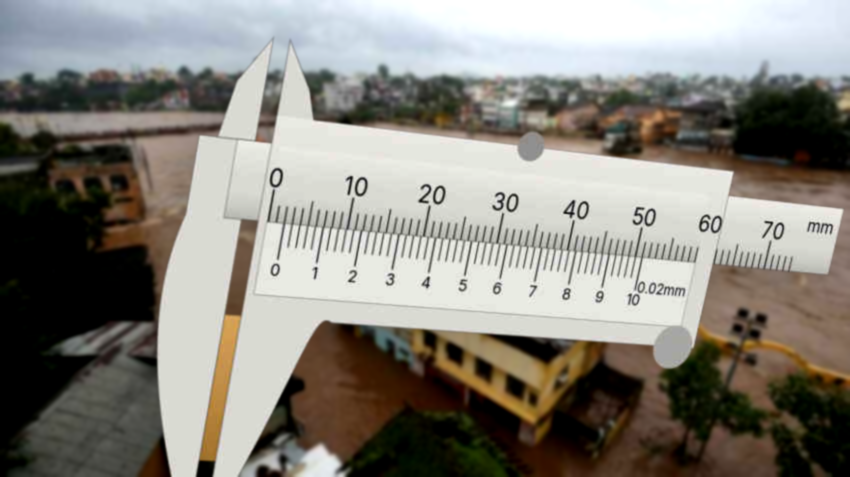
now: 2.0
